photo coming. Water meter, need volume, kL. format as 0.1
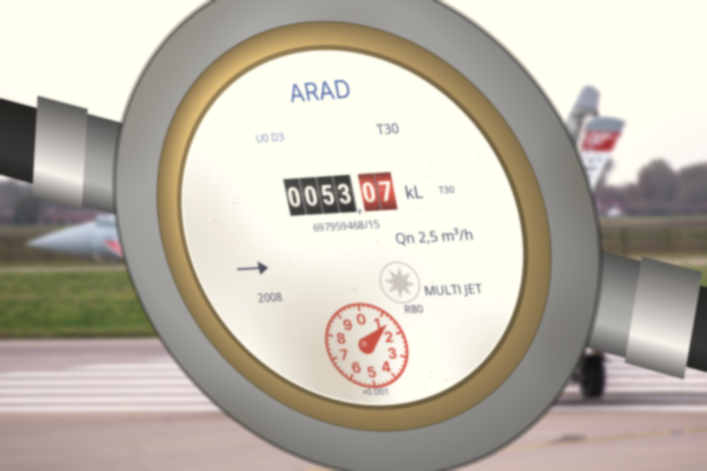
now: 53.071
